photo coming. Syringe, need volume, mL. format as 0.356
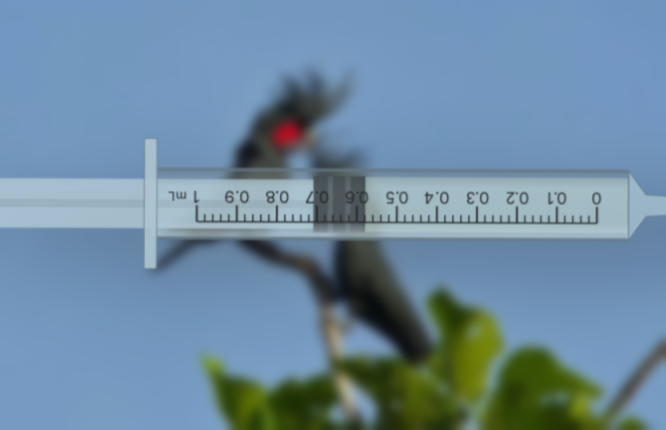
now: 0.58
